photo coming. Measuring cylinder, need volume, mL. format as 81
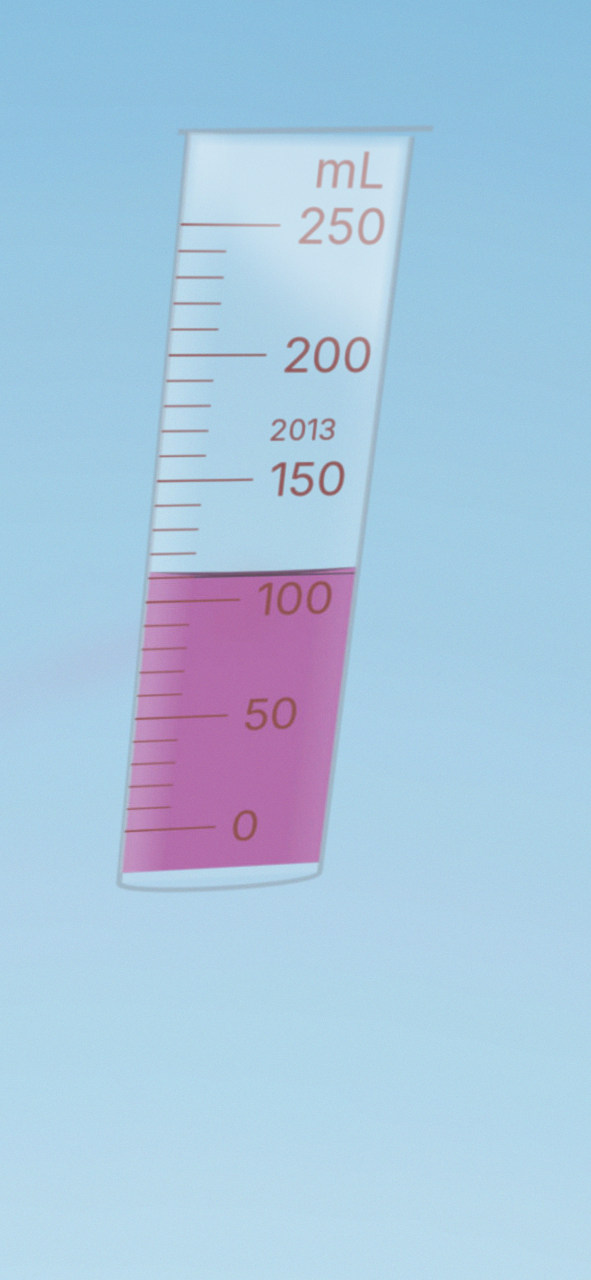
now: 110
